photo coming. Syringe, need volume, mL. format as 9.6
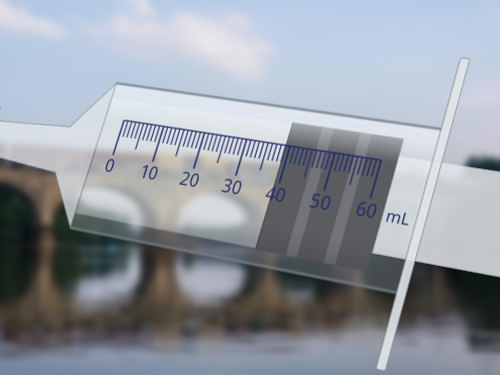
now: 39
